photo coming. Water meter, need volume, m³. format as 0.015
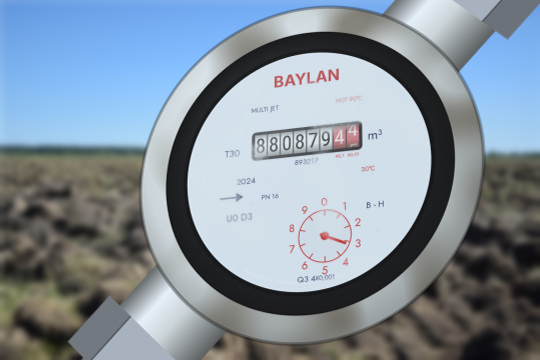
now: 880879.443
